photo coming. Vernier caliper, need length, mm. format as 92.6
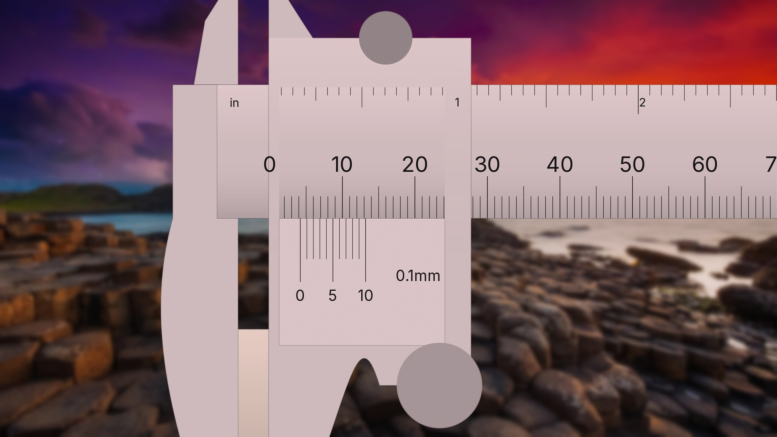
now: 4.2
